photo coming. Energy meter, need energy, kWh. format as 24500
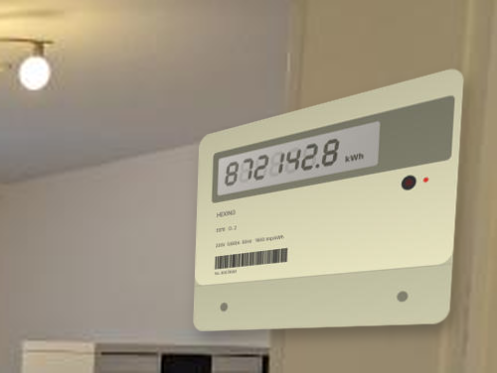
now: 872142.8
